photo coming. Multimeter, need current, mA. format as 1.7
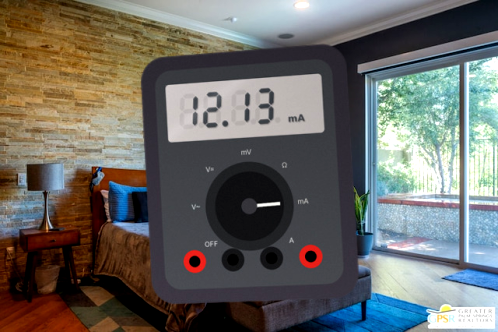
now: 12.13
